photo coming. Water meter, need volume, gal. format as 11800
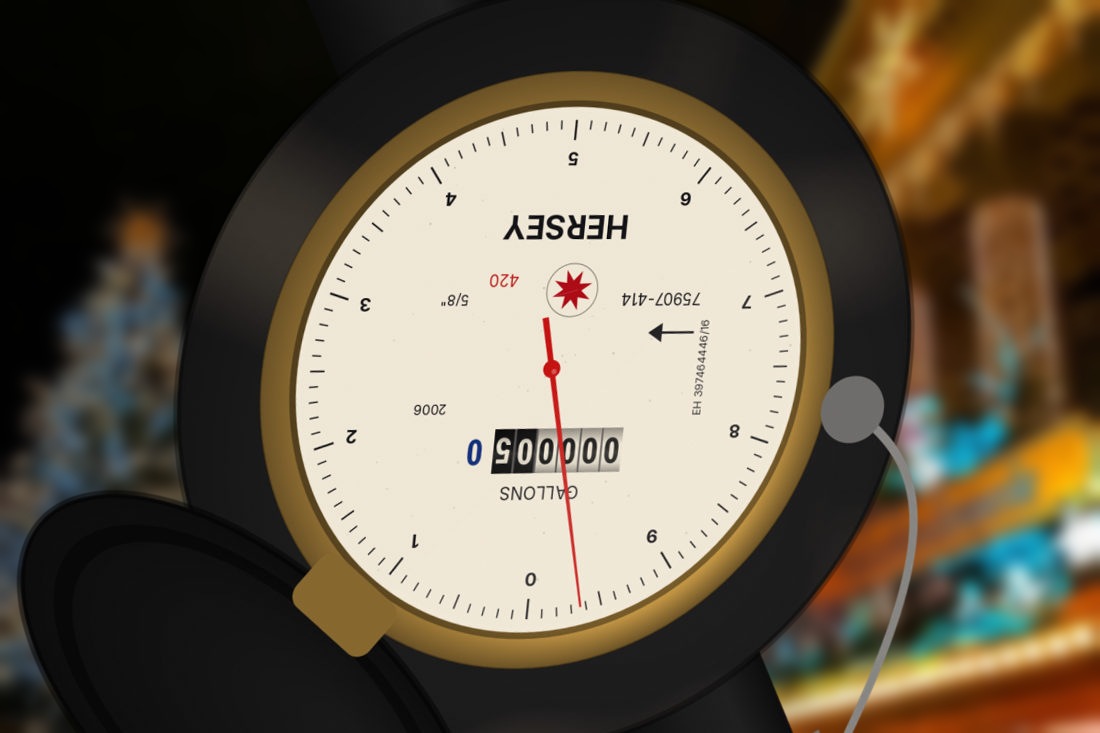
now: 49.6
